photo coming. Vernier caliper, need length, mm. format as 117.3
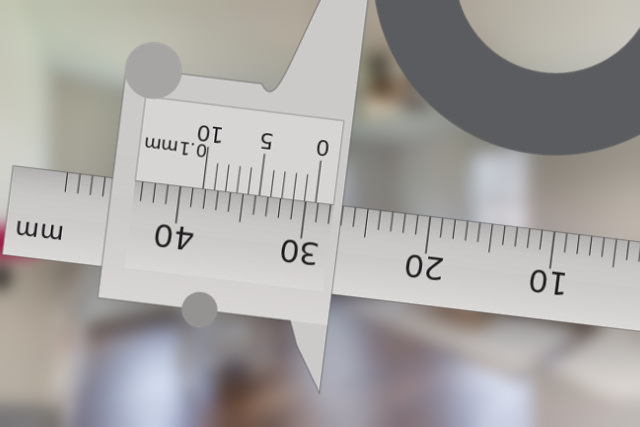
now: 29.2
